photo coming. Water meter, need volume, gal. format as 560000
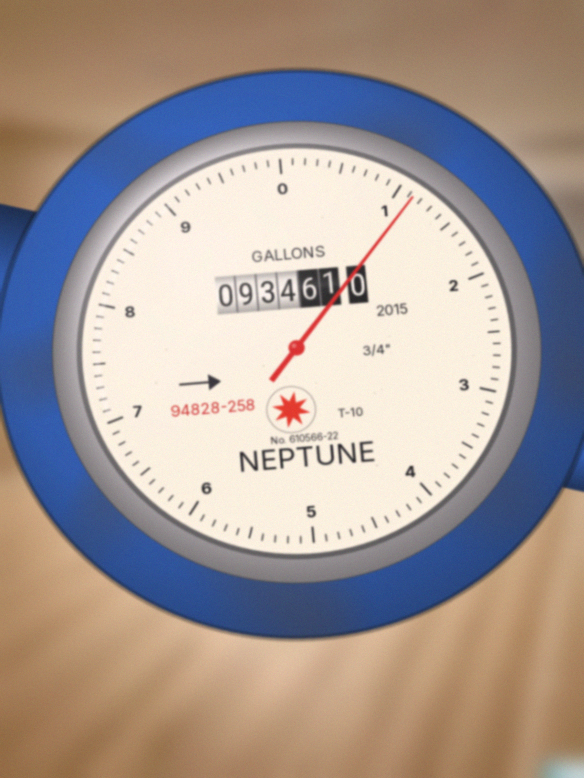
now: 934611.1
